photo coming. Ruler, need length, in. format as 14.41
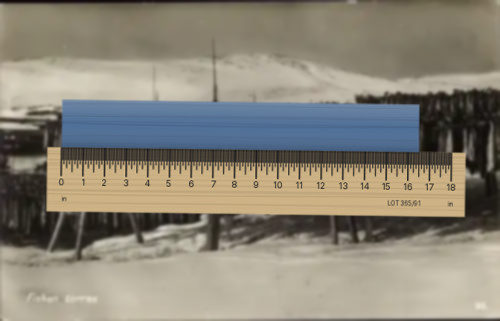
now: 16.5
